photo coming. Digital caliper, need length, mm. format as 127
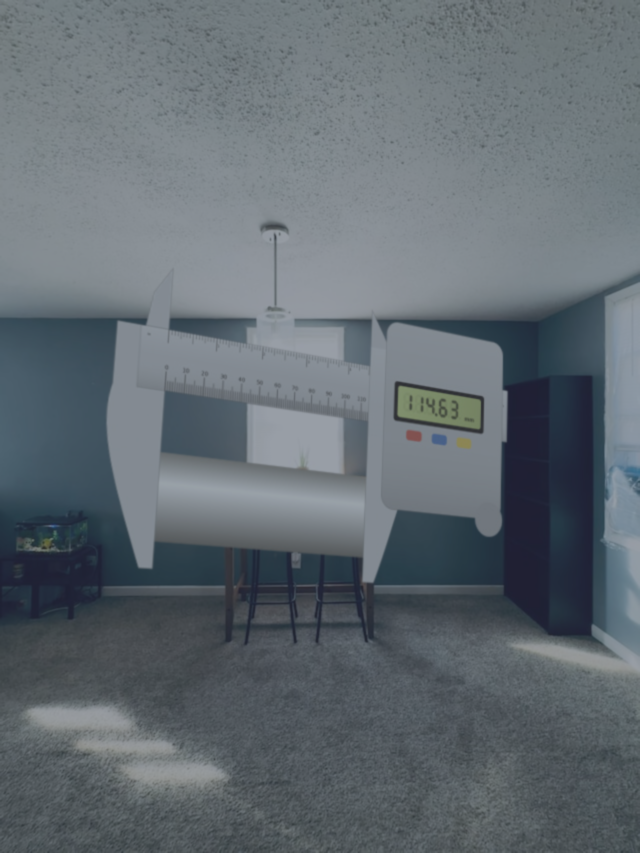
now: 114.63
